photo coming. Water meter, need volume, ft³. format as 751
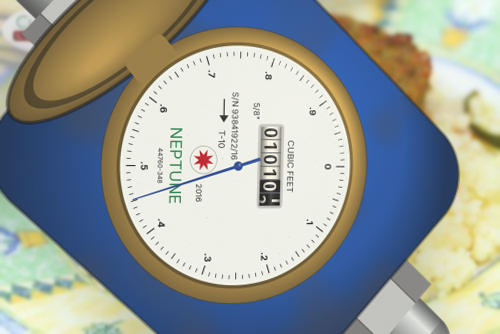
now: 10101.45
